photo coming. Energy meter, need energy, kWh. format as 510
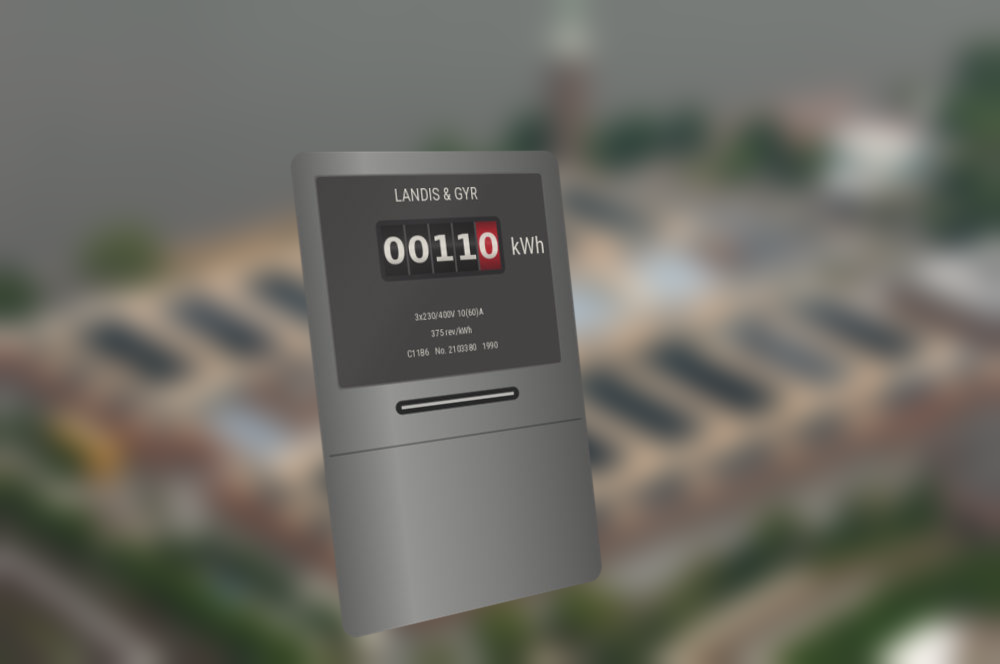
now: 11.0
